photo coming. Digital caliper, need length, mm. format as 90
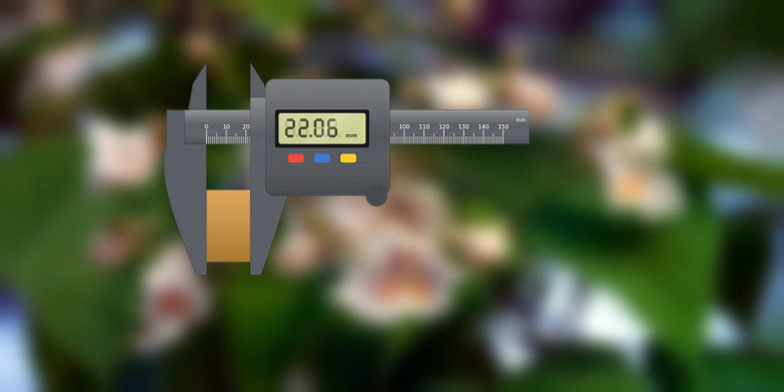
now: 22.06
